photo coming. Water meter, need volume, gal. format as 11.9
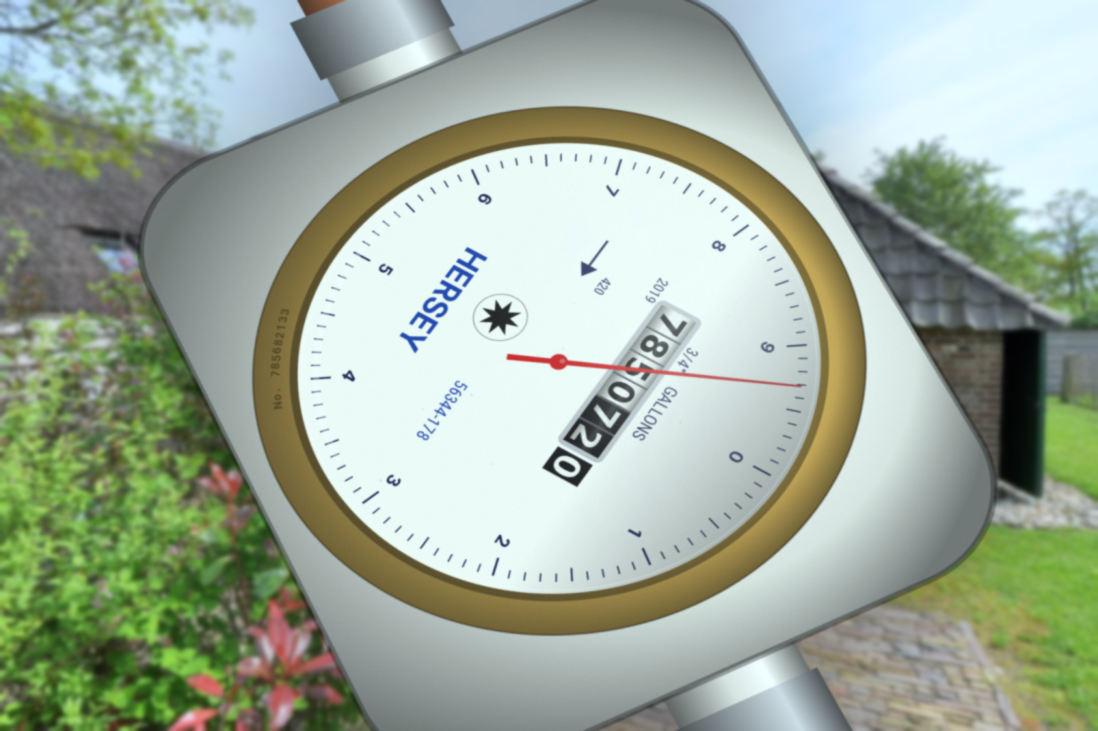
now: 7850719.3
